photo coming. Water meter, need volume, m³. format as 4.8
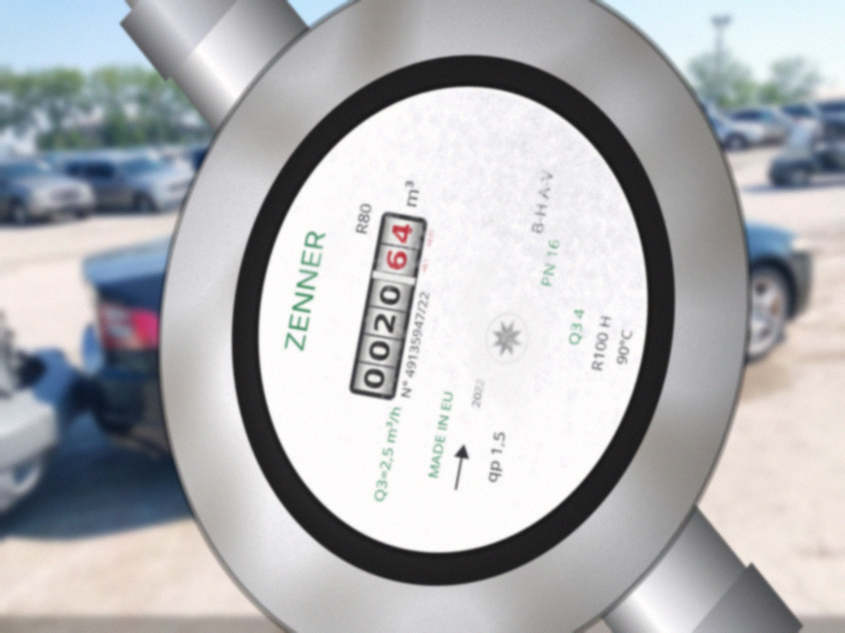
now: 20.64
